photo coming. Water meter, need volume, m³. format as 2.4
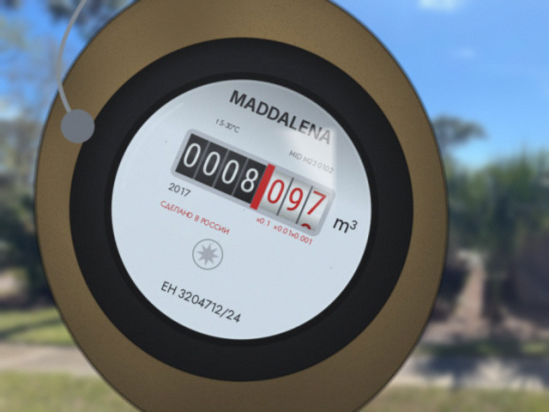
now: 8.097
